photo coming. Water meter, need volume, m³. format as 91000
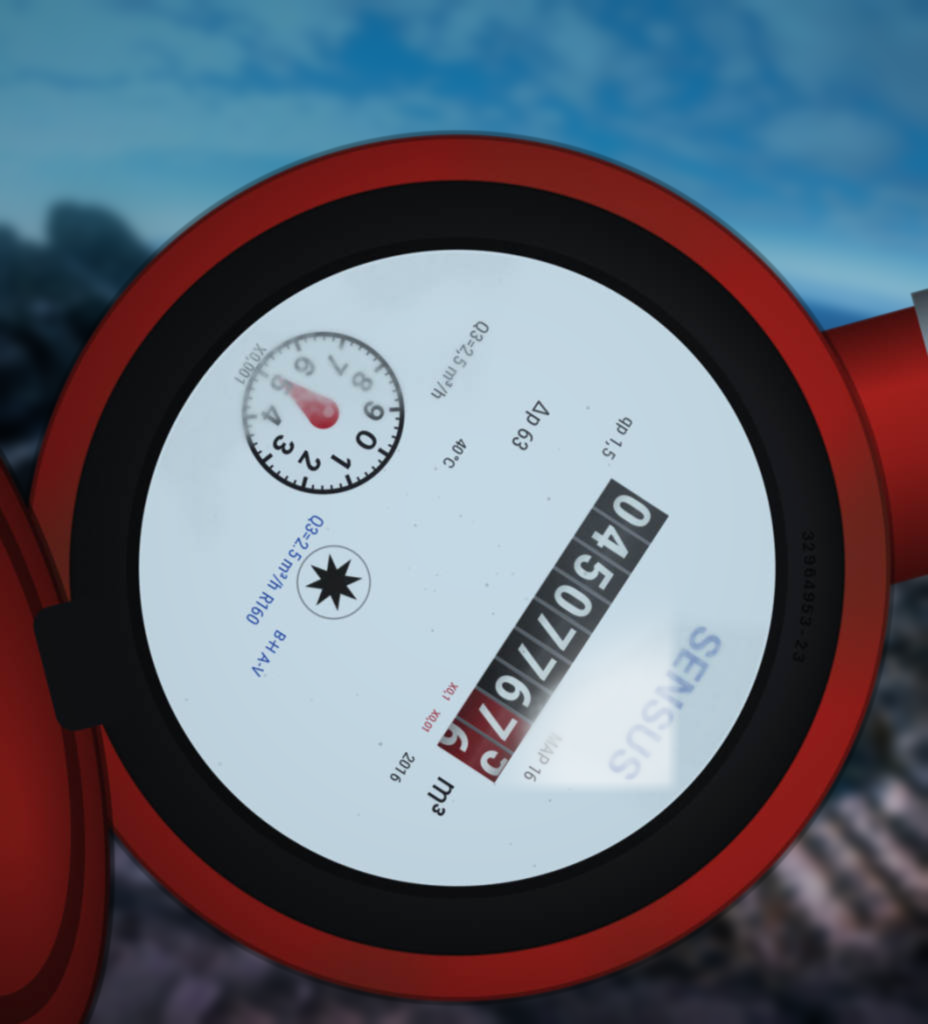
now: 450776.755
